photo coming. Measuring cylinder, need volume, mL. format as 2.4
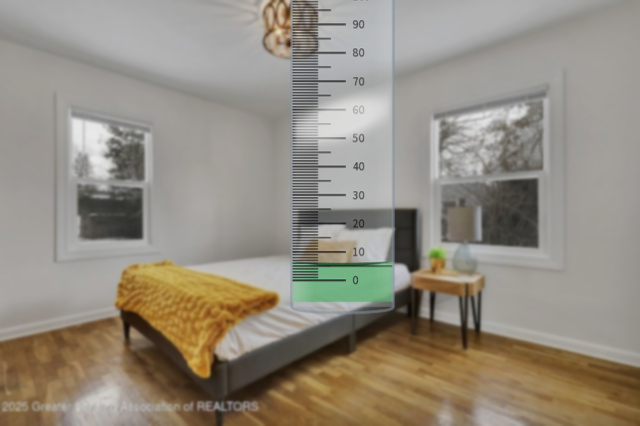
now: 5
